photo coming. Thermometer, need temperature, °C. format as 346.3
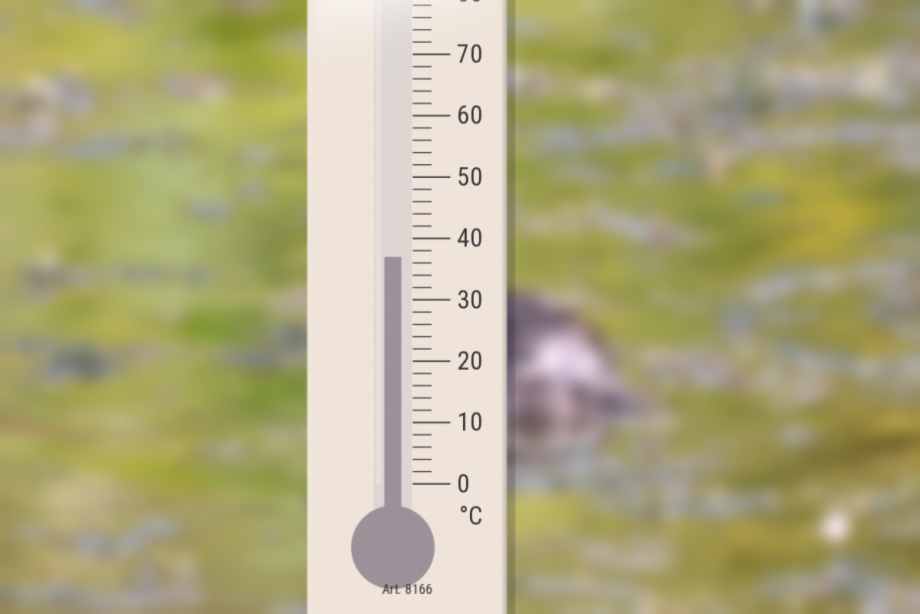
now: 37
